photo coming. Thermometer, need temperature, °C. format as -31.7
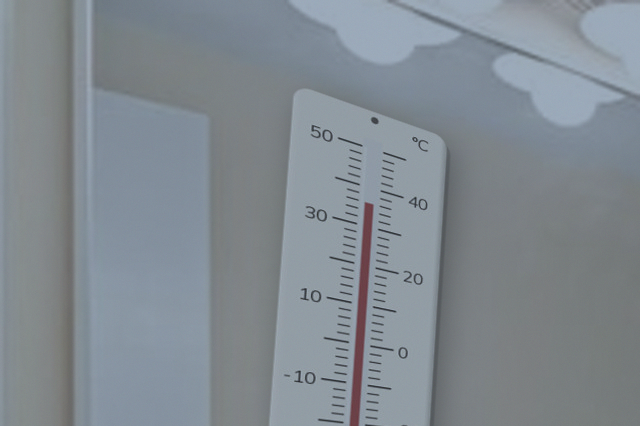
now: 36
